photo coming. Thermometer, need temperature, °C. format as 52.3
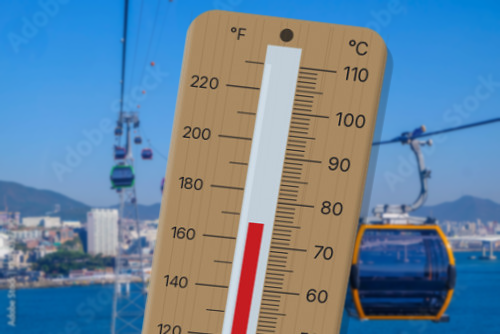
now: 75
